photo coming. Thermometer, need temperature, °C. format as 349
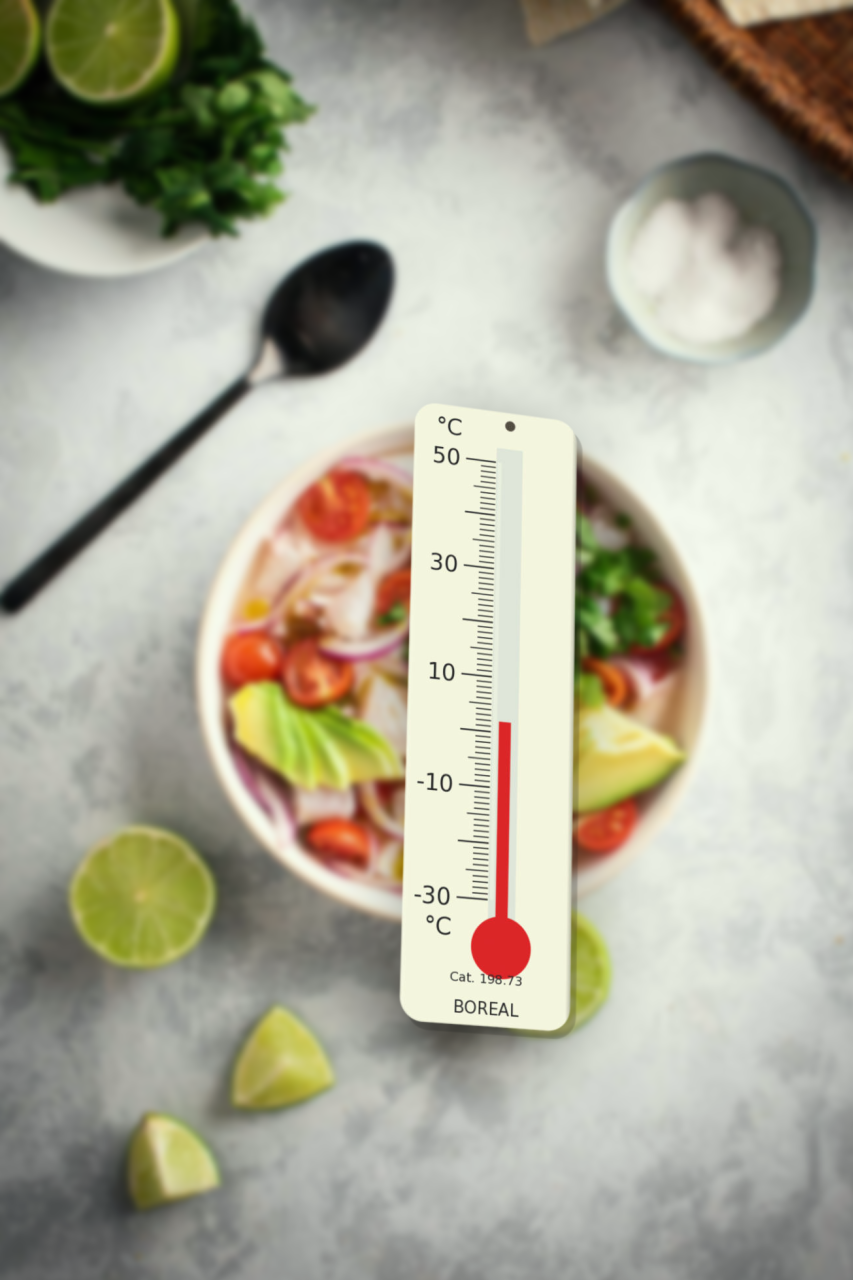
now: 2
